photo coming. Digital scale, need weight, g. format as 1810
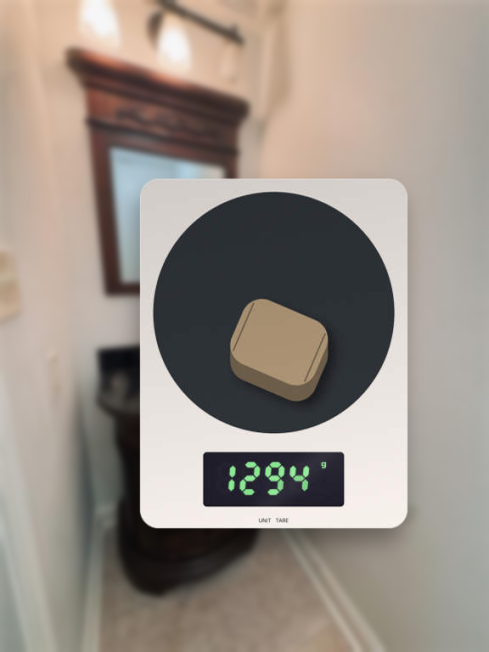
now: 1294
